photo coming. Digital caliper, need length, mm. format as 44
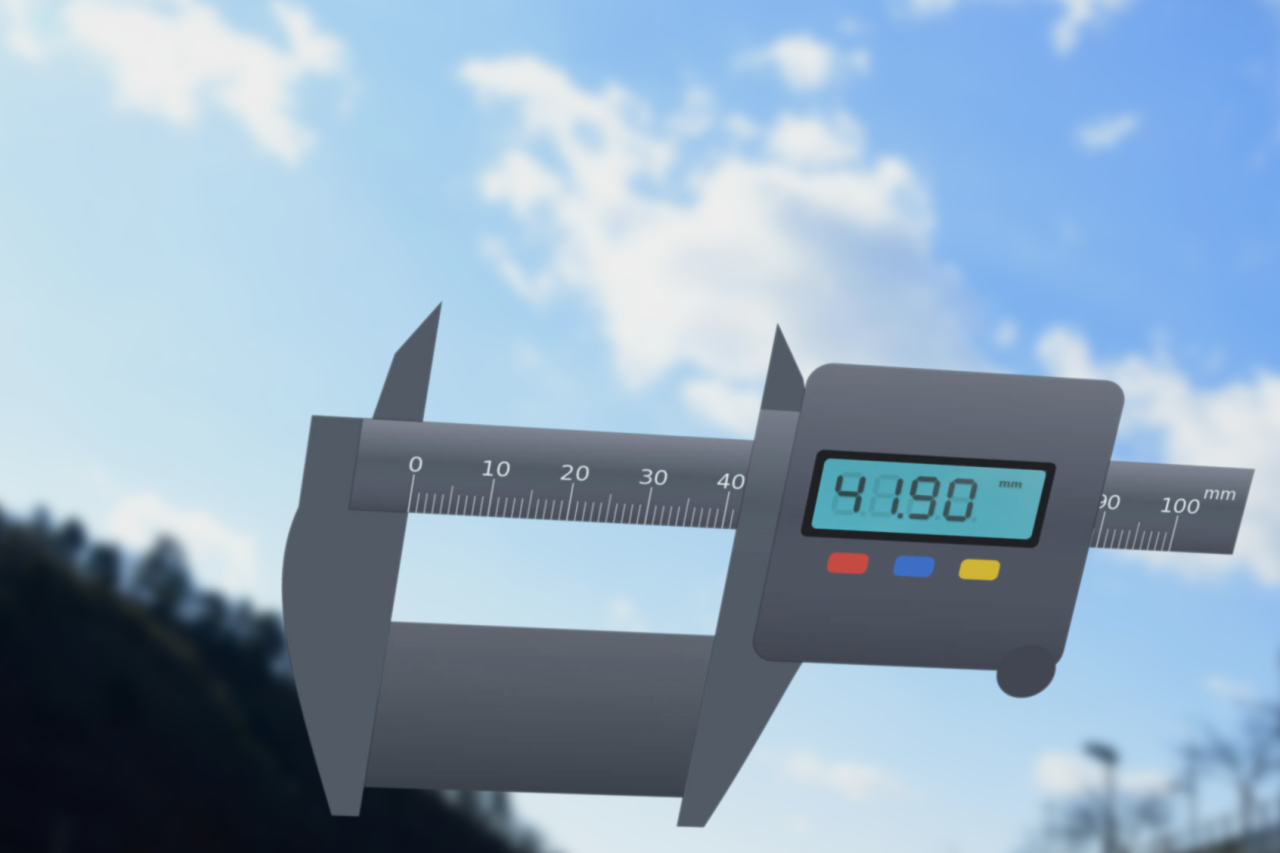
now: 41.90
